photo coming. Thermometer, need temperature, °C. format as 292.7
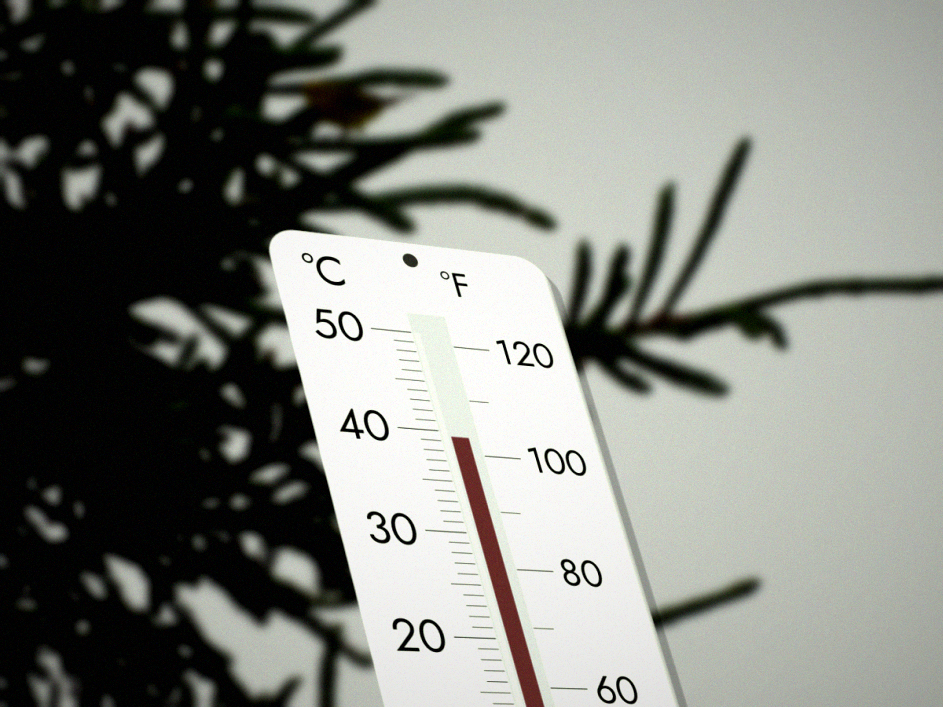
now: 39.5
